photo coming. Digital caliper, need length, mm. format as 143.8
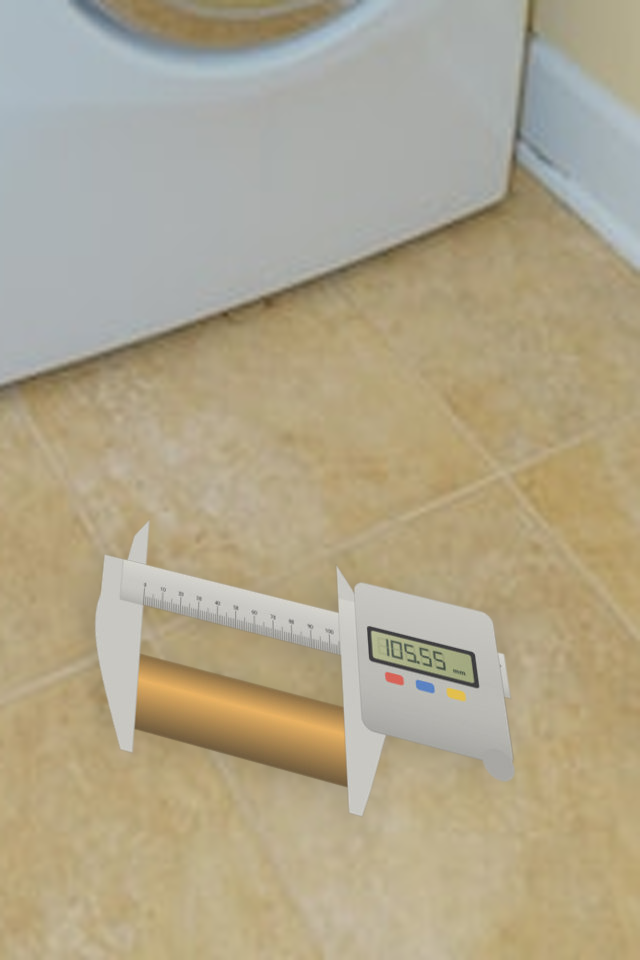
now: 105.55
